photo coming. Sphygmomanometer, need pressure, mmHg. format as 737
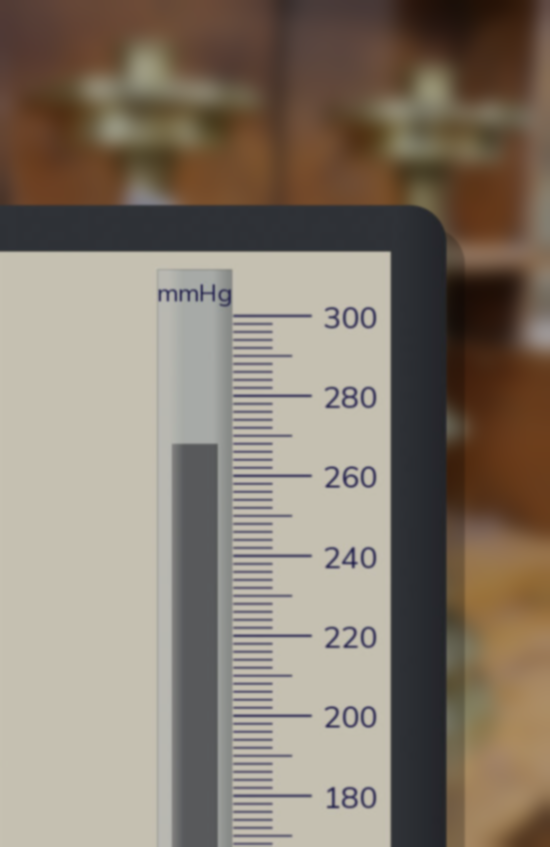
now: 268
